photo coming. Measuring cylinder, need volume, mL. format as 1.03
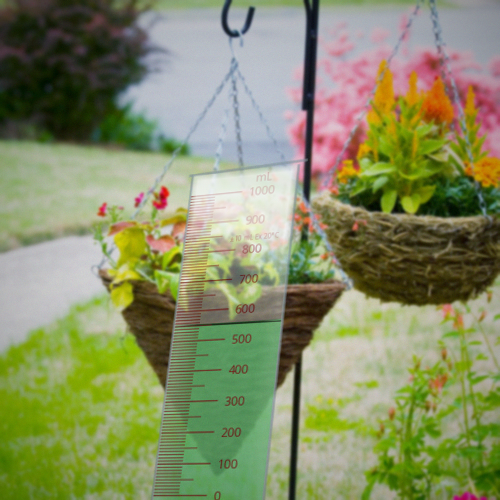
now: 550
